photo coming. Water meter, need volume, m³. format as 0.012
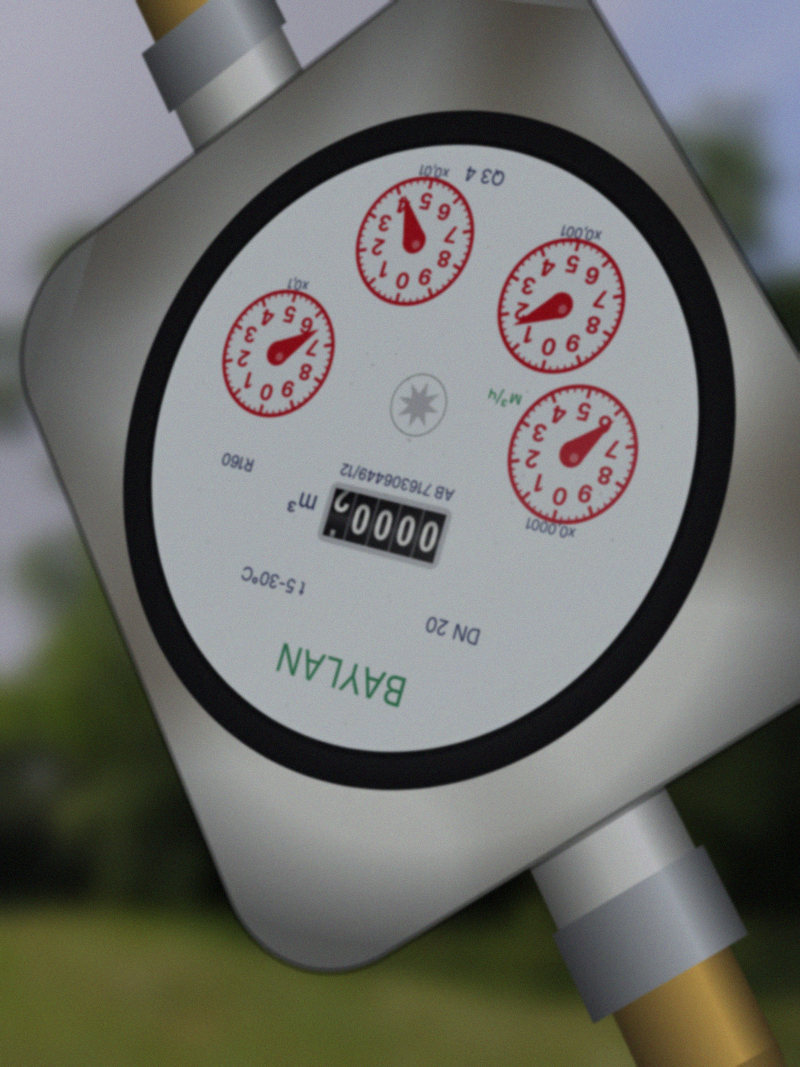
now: 1.6416
